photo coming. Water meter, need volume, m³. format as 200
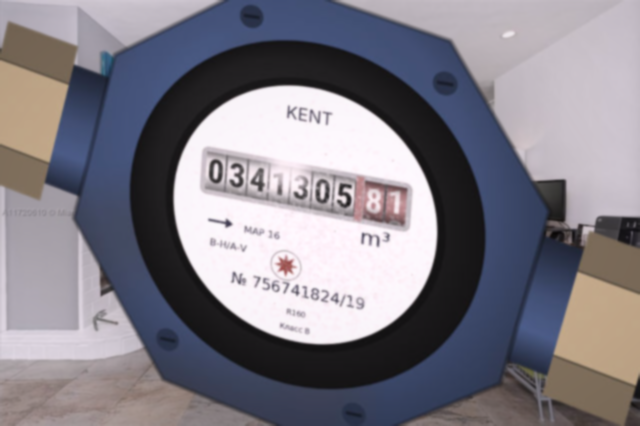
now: 341305.81
